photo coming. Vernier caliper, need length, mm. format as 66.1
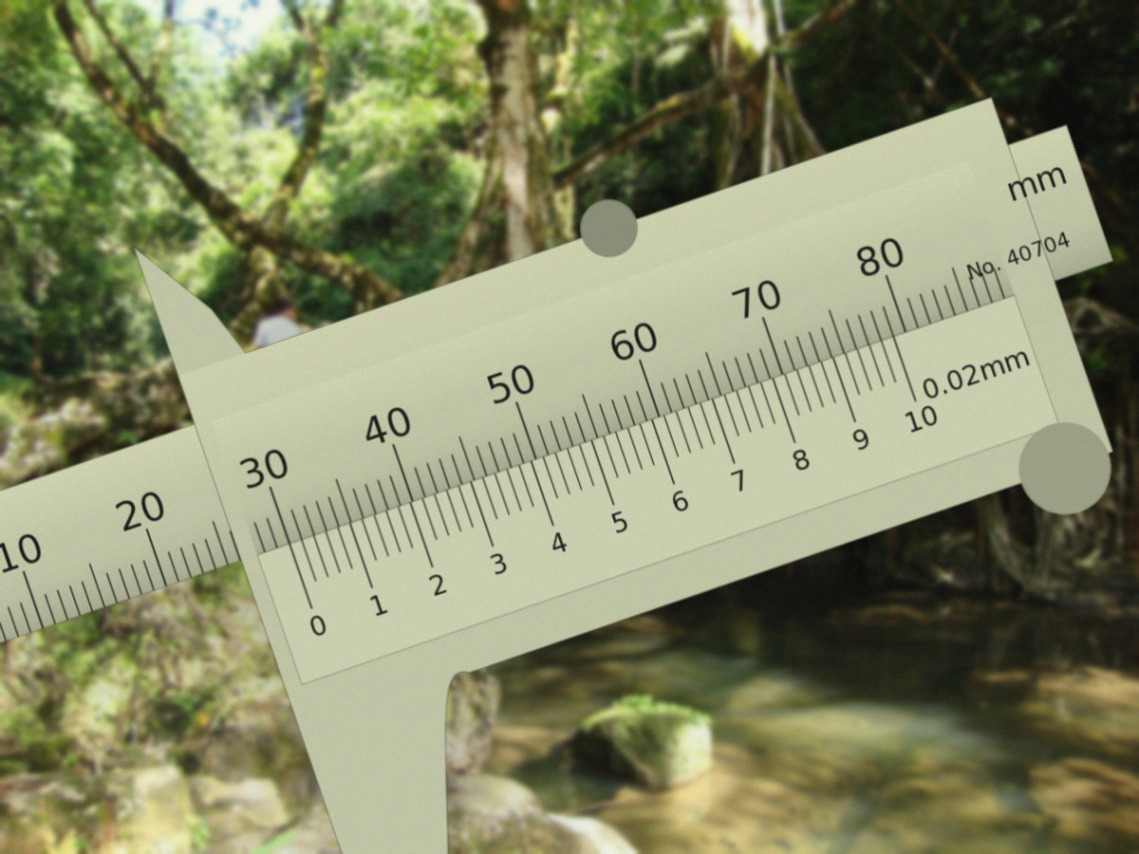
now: 30.0
